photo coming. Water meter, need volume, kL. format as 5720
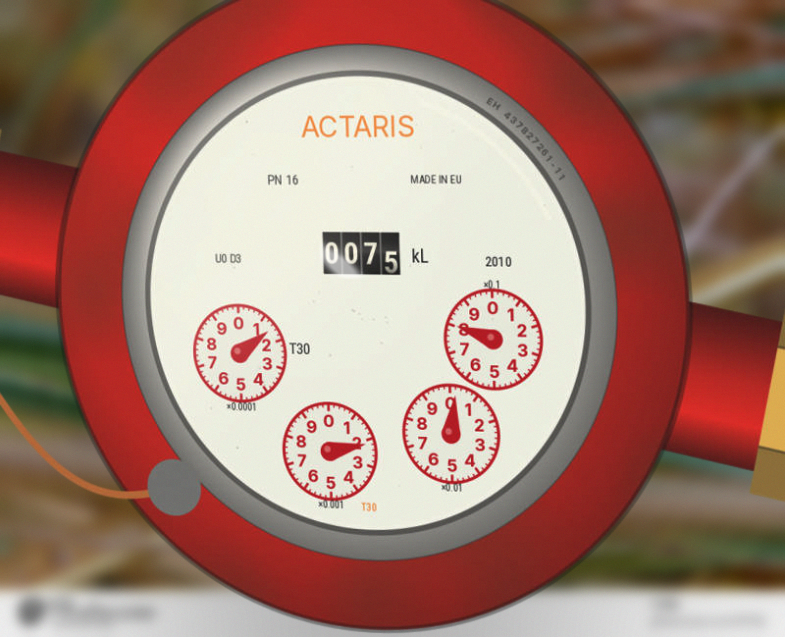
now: 74.8021
